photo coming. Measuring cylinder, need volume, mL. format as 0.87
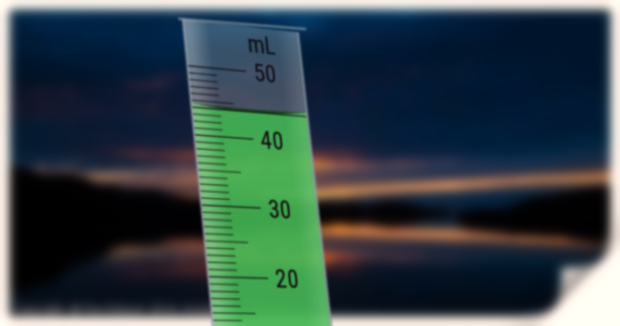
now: 44
